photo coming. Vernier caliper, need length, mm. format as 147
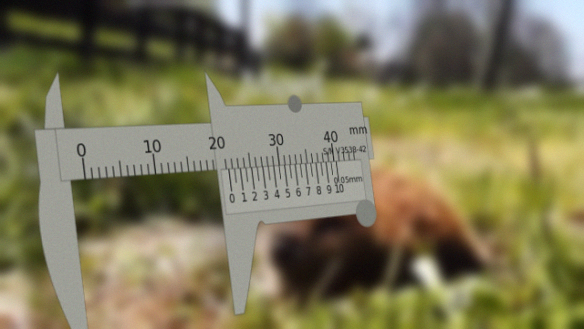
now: 21.4
